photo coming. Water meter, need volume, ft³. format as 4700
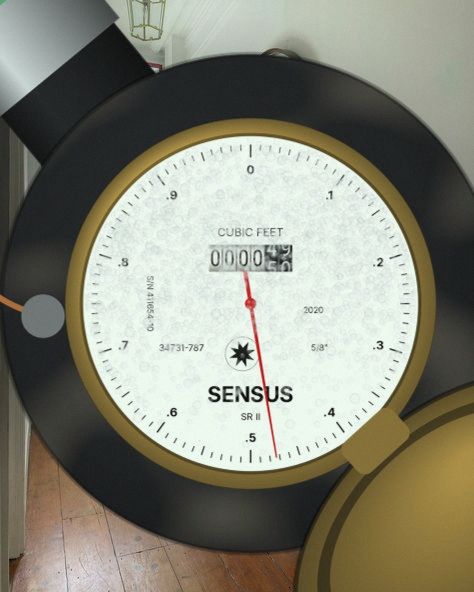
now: 49.47
